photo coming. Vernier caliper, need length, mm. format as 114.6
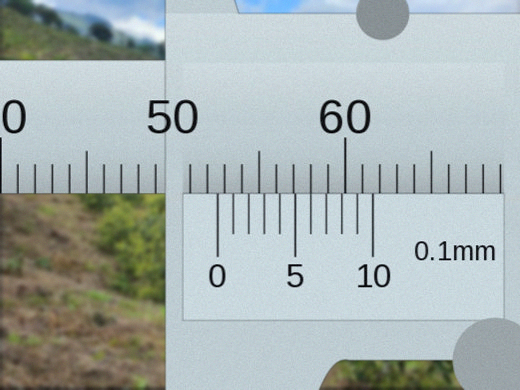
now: 52.6
